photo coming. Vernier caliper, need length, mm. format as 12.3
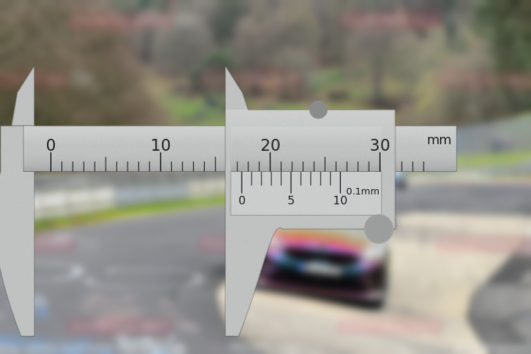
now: 17.4
